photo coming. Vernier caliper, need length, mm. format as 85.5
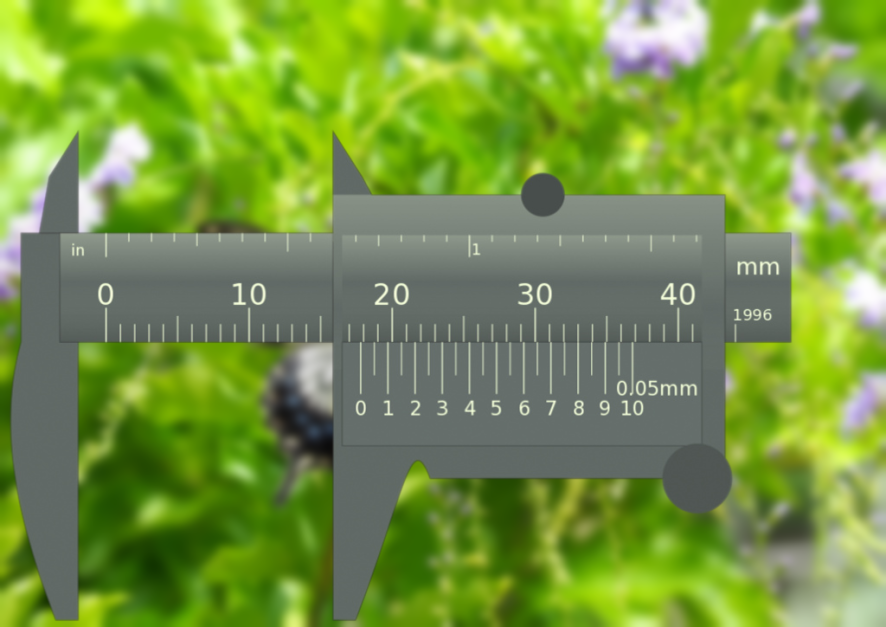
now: 17.8
